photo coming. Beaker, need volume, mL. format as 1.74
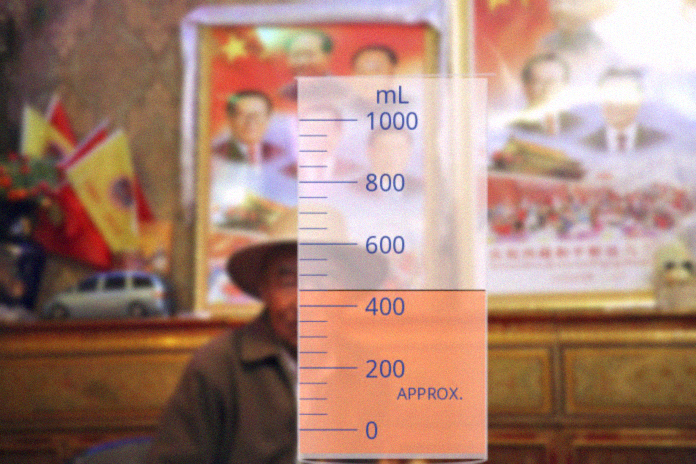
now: 450
